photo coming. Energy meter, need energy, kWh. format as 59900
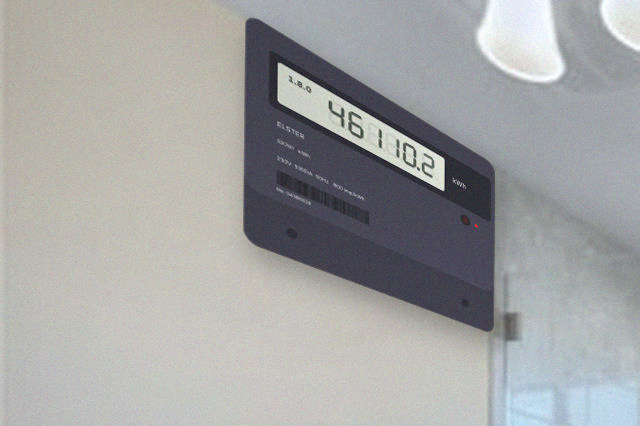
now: 46110.2
